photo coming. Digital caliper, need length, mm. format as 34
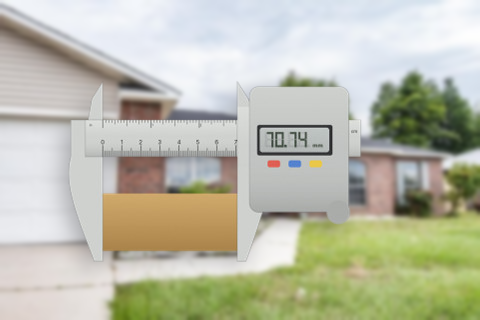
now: 70.74
